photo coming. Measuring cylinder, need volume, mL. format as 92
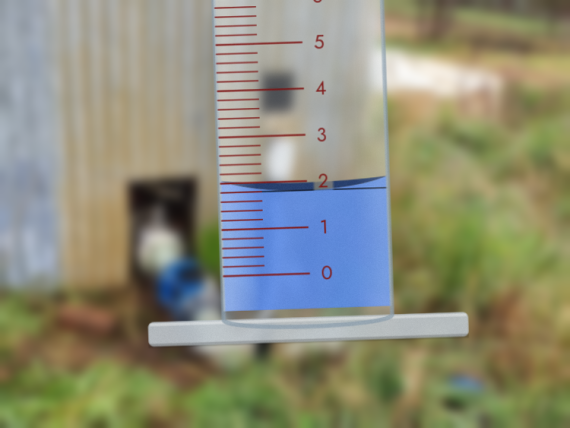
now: 1.8
